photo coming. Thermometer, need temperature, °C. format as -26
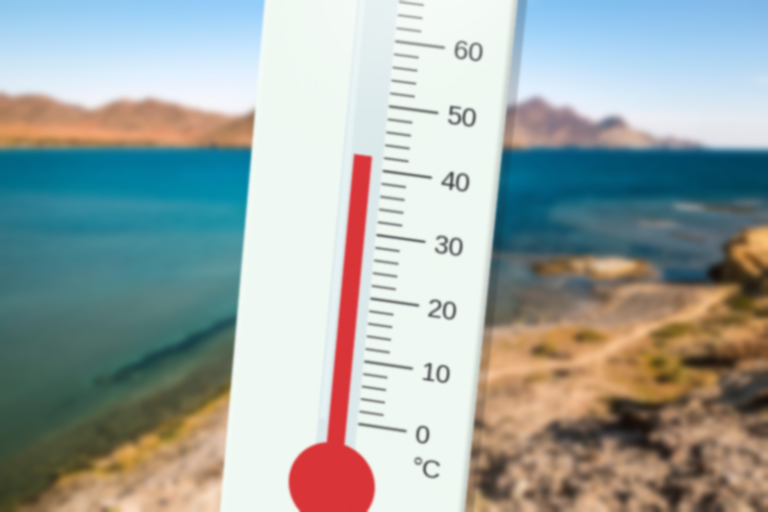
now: 42
